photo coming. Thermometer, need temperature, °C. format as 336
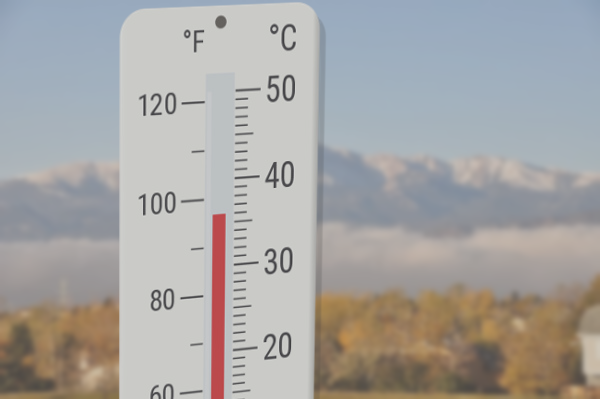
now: 36
